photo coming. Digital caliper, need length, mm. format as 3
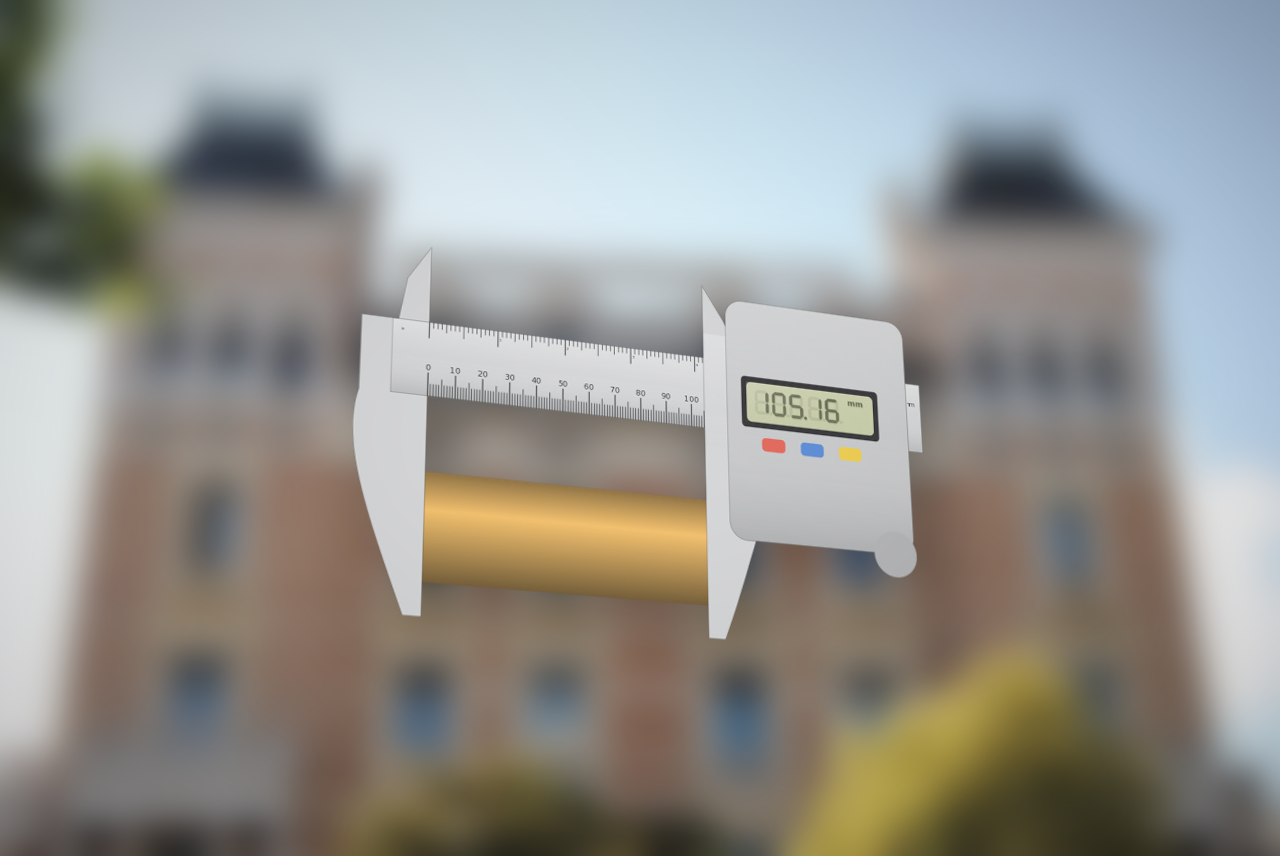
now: 105.16
